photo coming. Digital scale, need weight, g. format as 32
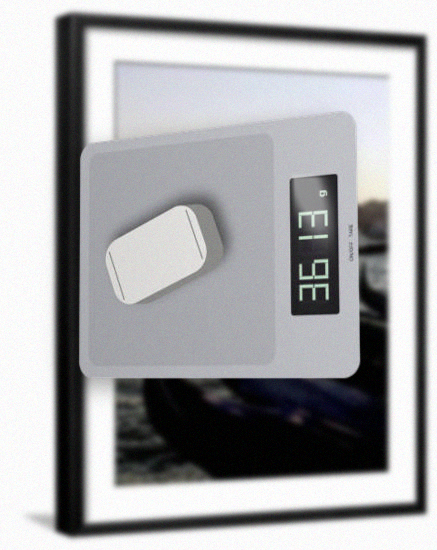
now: 3613
